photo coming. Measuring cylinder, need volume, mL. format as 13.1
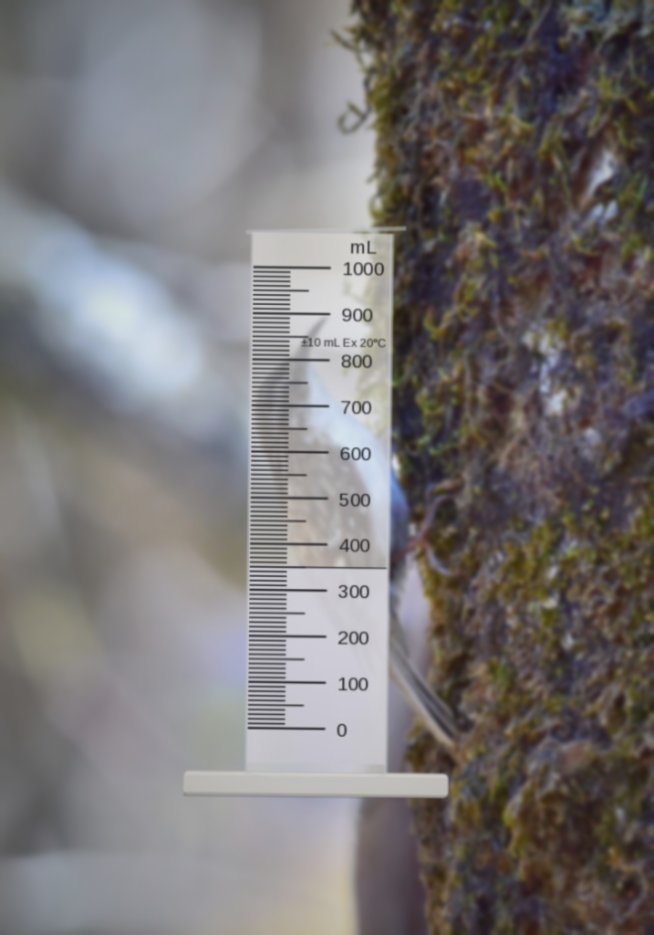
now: 350
